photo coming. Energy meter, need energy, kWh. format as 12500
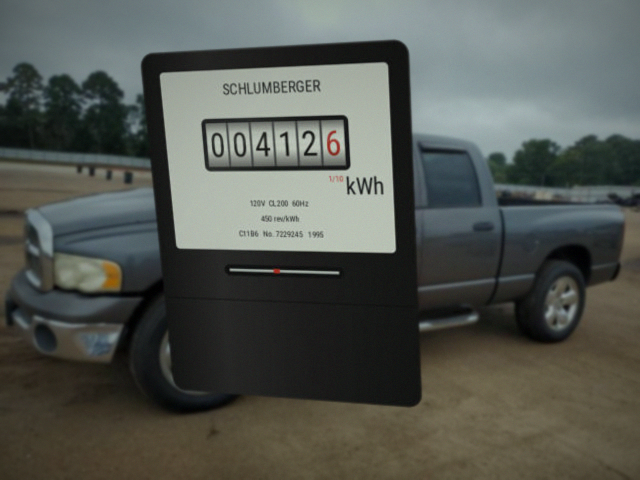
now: 412.6
